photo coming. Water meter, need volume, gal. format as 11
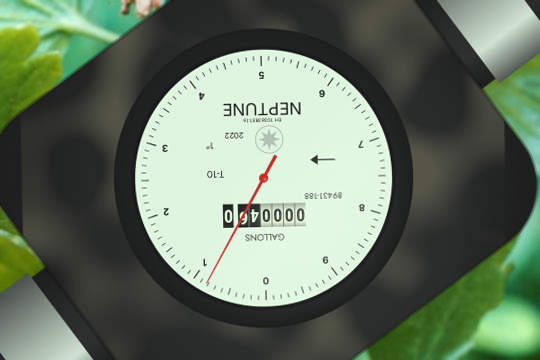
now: 460.8
